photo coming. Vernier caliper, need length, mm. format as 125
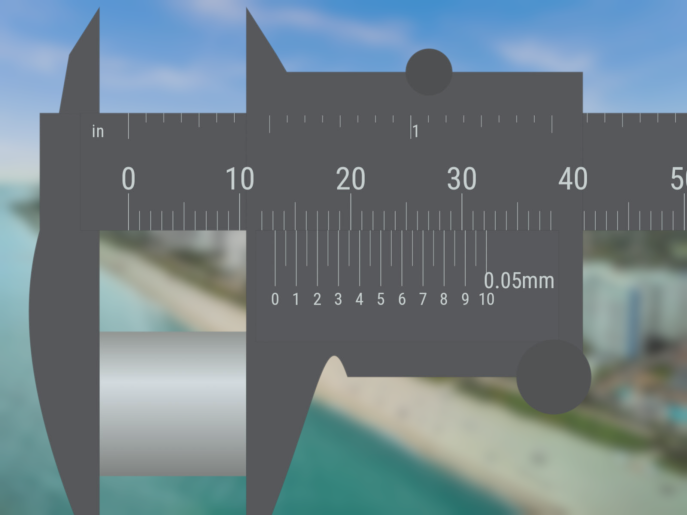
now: 13.2
